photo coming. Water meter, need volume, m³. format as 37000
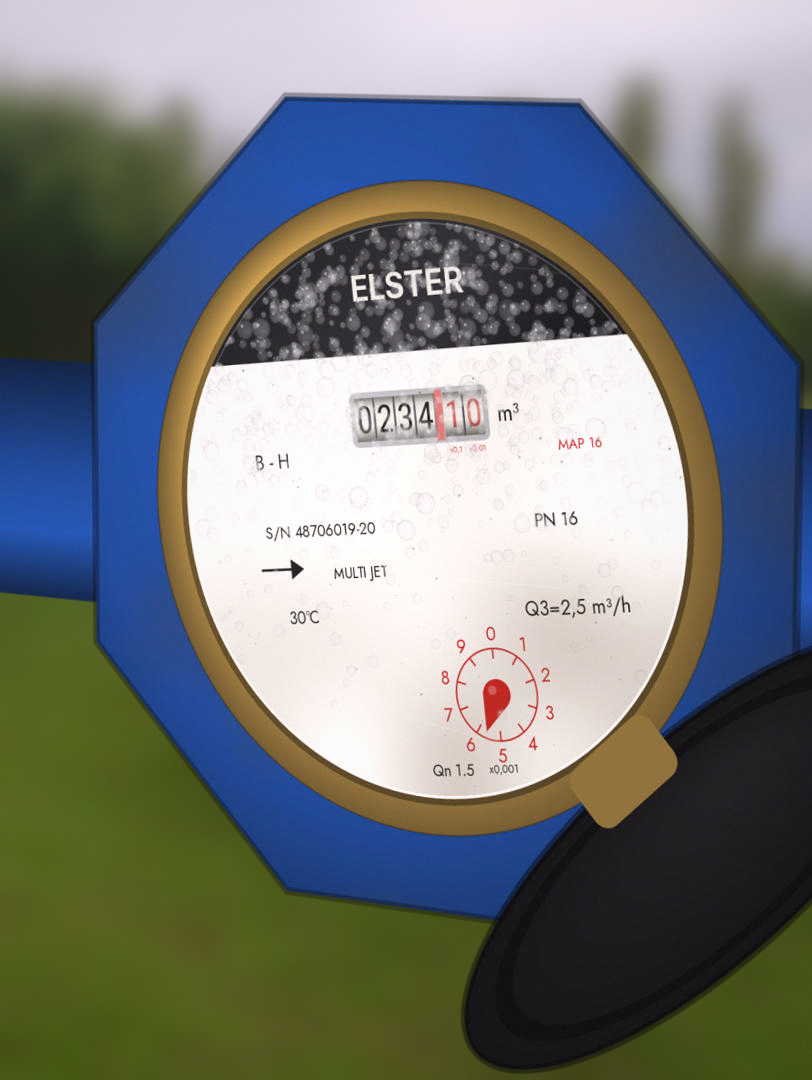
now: 234.105
